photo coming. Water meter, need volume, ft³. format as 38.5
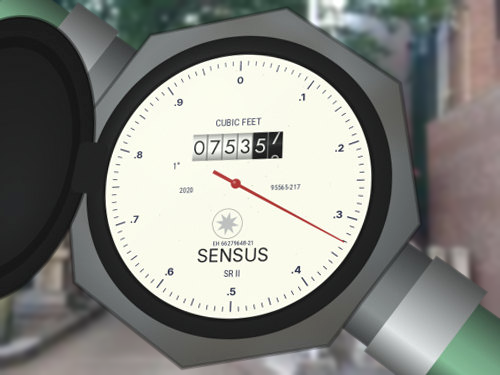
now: 75357.33
